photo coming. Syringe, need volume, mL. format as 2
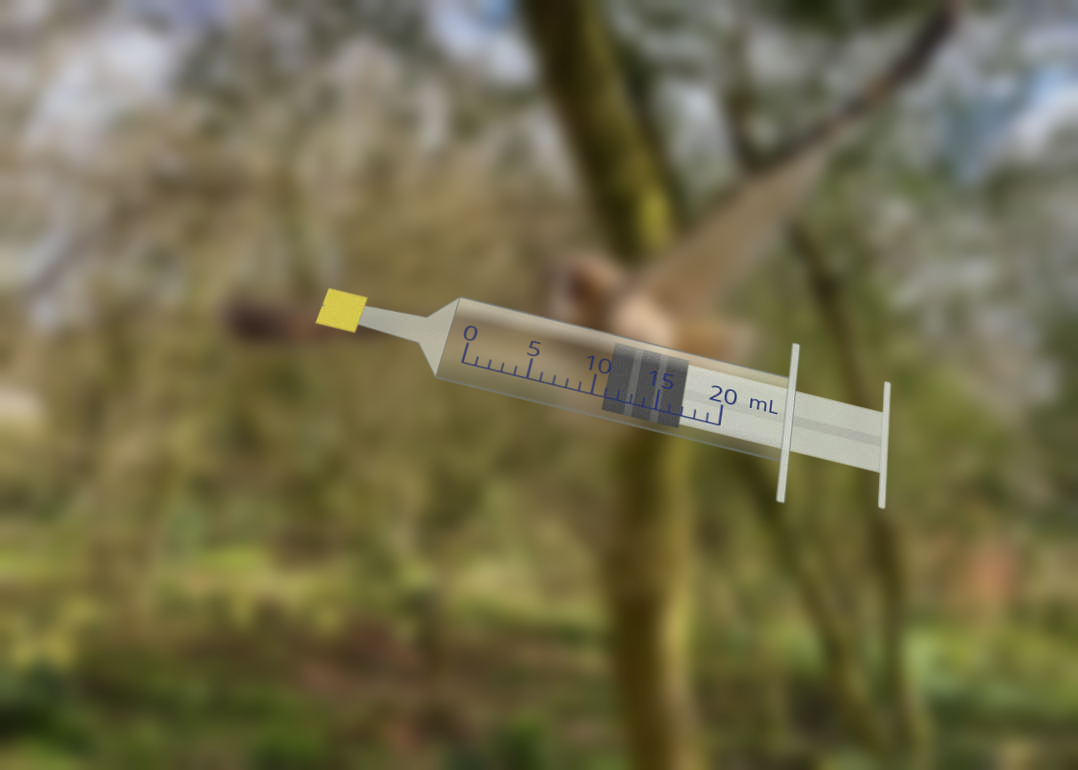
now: 11
